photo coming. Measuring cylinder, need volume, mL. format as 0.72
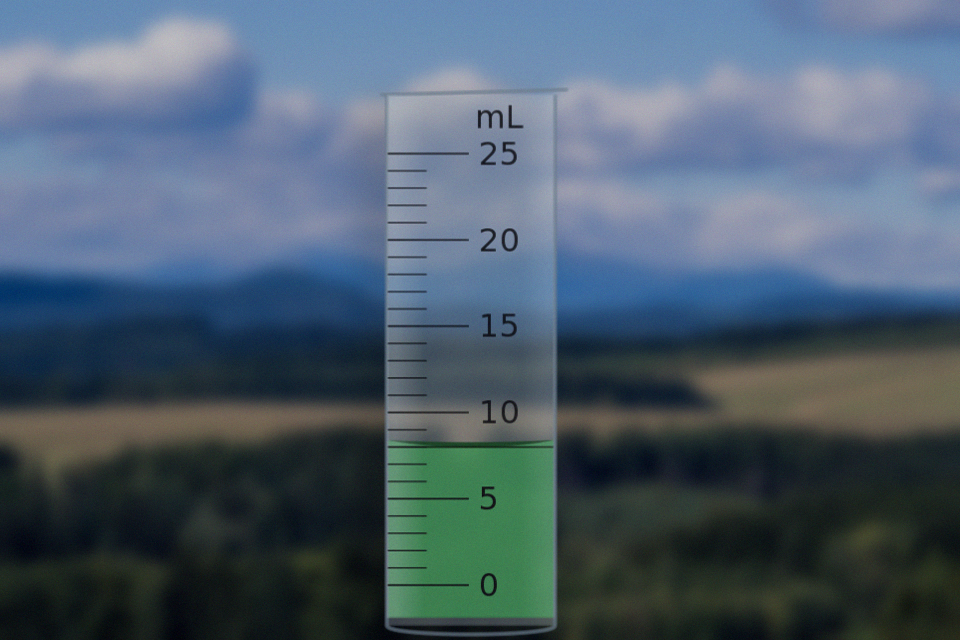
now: 8
